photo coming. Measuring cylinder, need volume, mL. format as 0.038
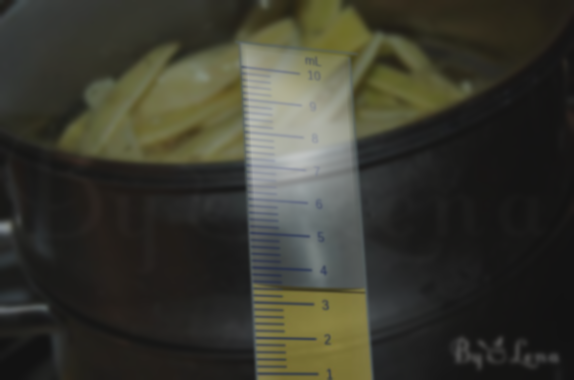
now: 3.4
